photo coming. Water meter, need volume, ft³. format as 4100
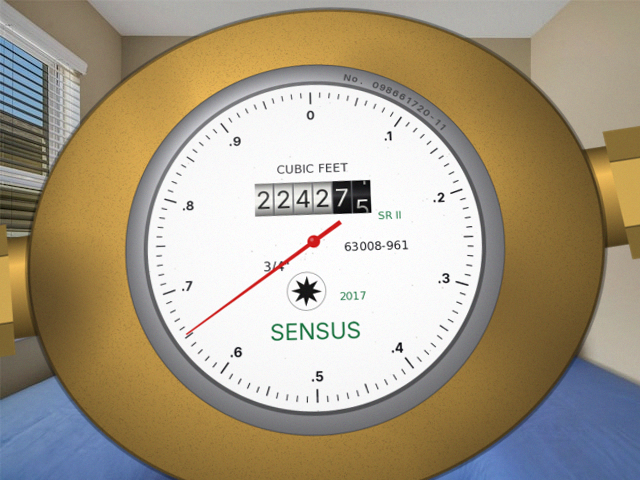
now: 224274.65
